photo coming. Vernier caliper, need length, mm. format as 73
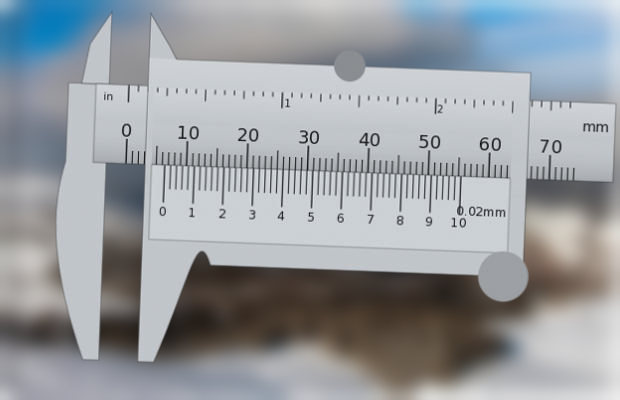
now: 6.4
